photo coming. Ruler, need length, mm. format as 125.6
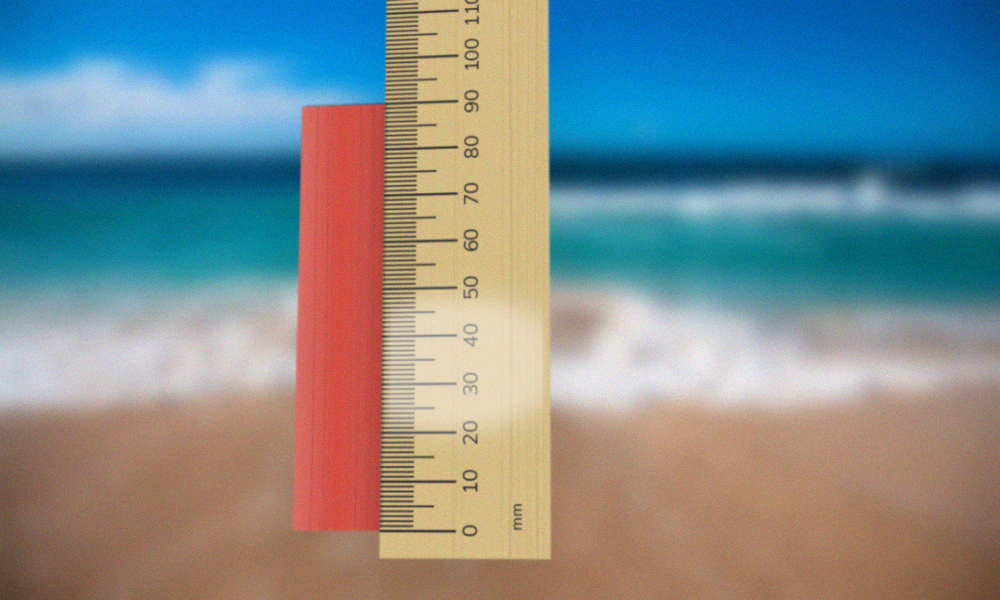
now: 90
